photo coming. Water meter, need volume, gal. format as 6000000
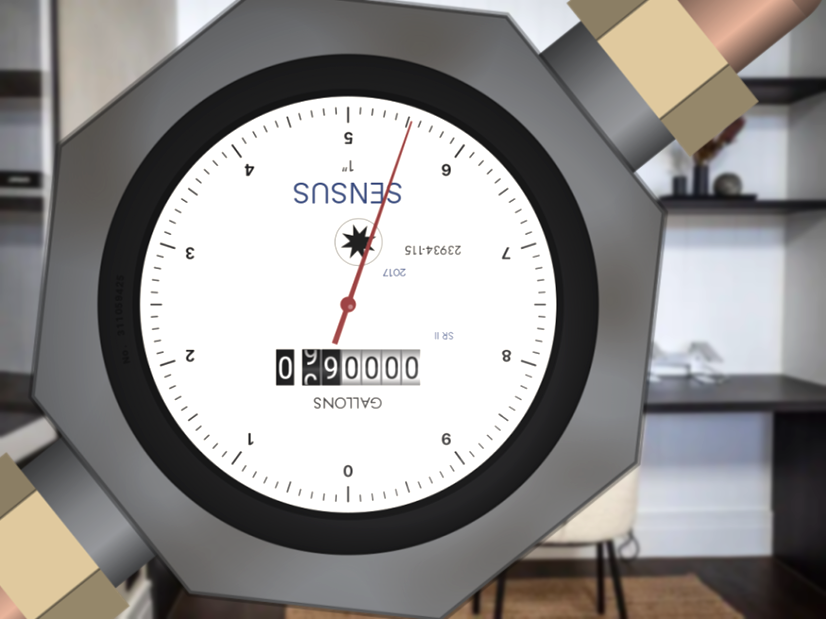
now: 655.5
